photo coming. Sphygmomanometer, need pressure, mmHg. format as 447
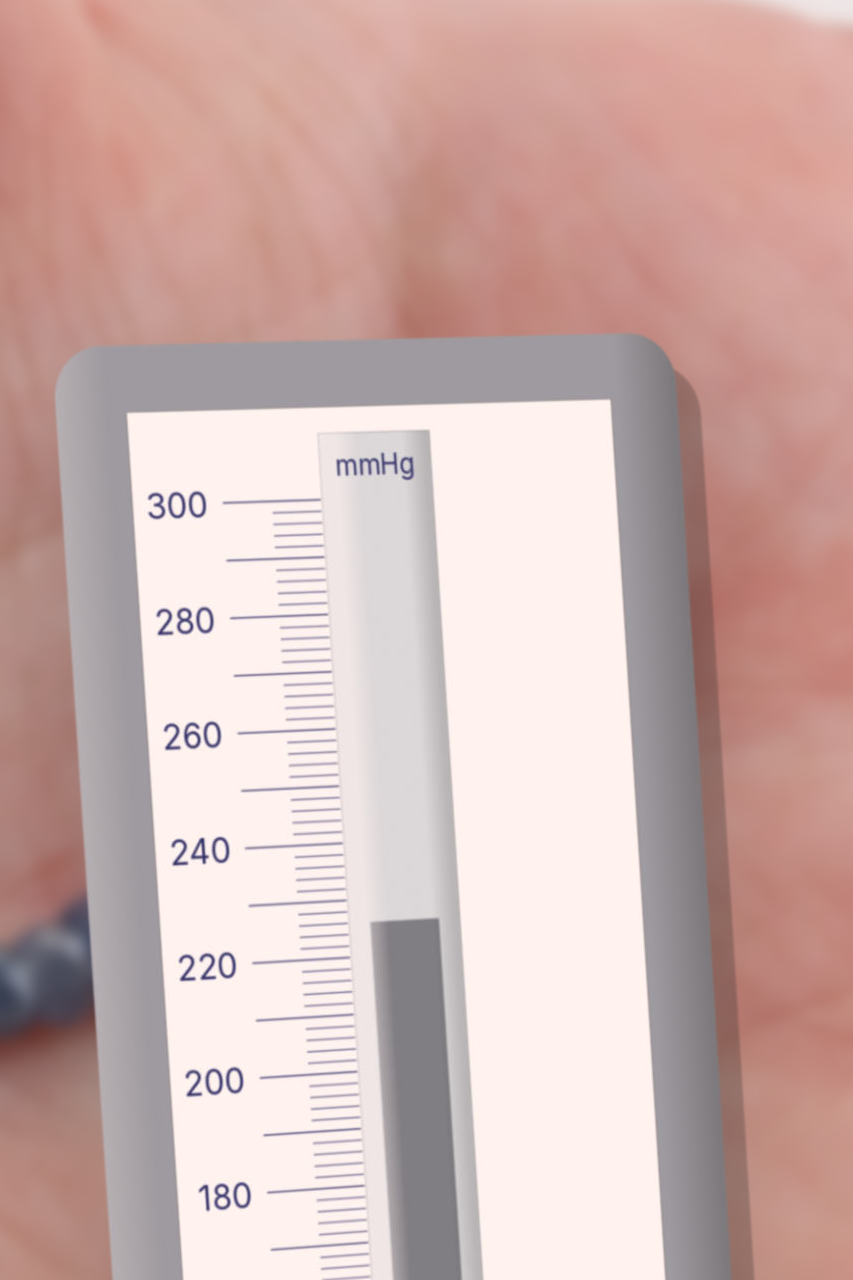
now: 226
